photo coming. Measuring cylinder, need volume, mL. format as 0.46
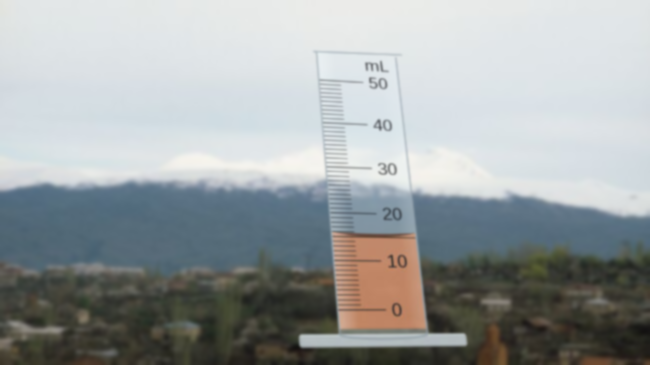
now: 15
